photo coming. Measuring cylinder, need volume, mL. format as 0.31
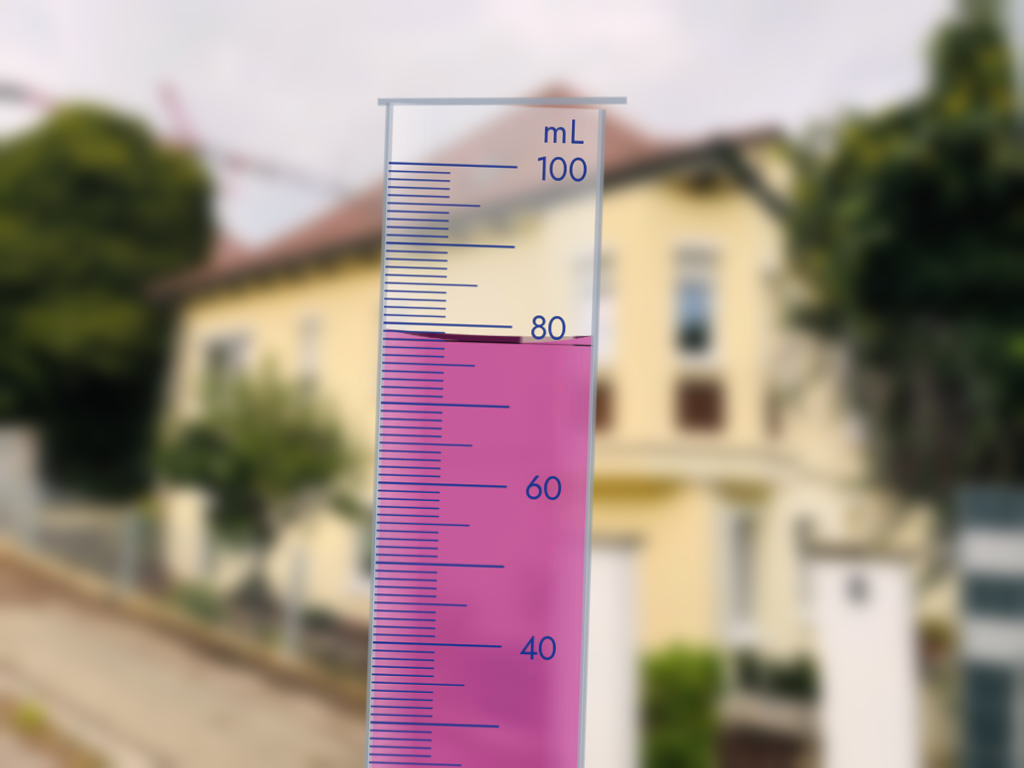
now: 78
